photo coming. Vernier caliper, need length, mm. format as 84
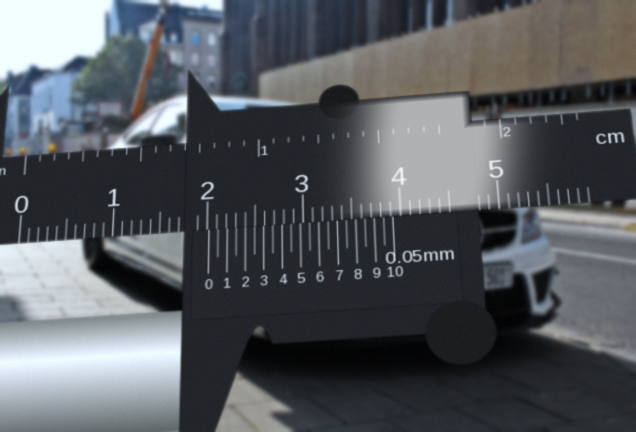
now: 20.2
